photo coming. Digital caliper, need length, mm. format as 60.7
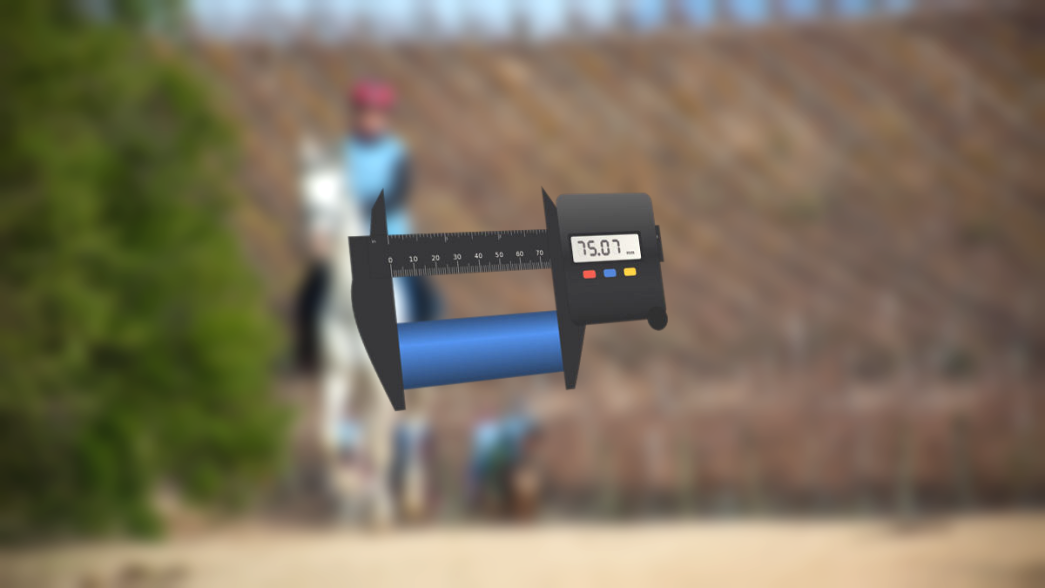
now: 75.07
